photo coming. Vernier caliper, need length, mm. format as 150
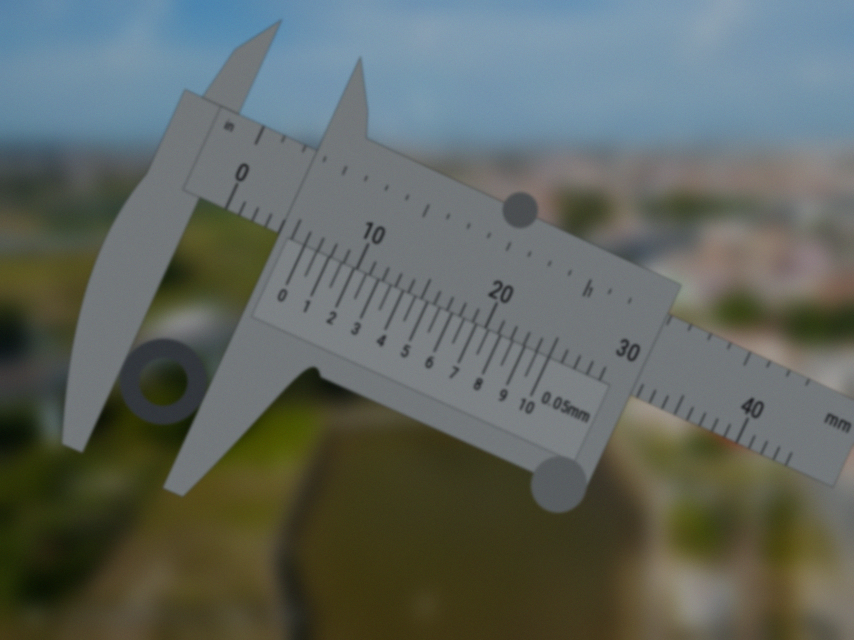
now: 6.0
